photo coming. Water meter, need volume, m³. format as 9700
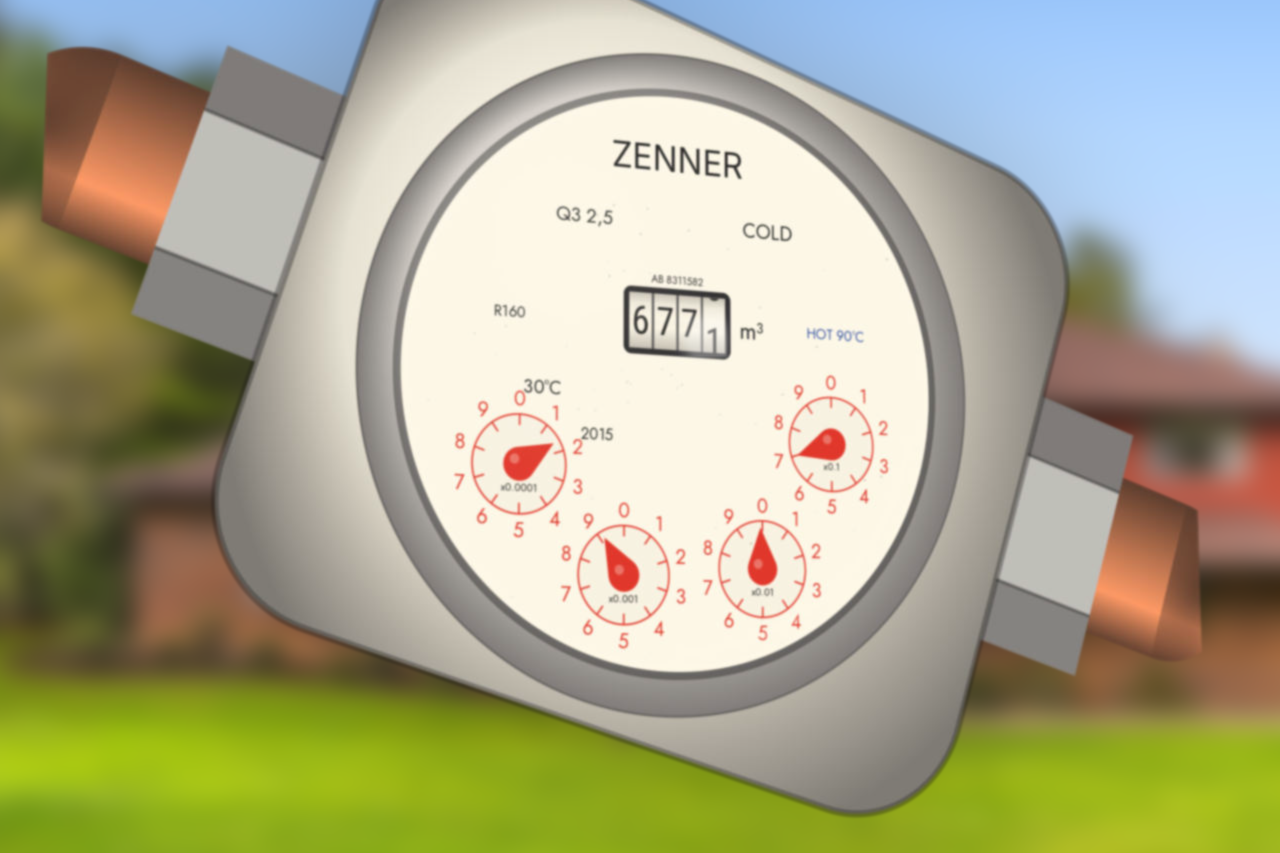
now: 6770.6991
